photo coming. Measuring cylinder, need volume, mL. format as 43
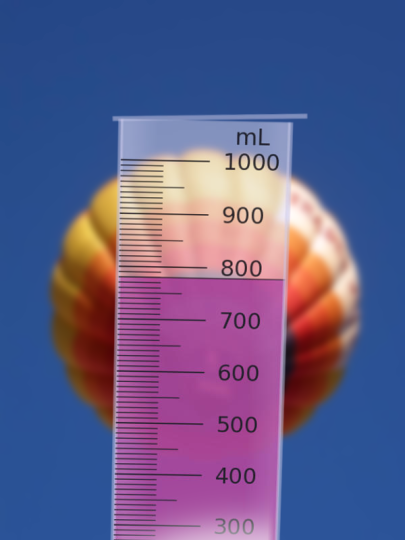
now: 780
